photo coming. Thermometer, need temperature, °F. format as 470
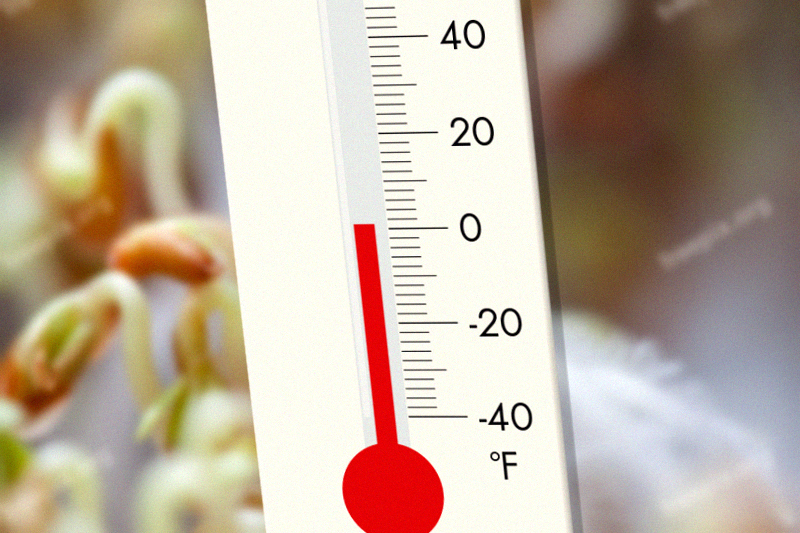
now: 1
